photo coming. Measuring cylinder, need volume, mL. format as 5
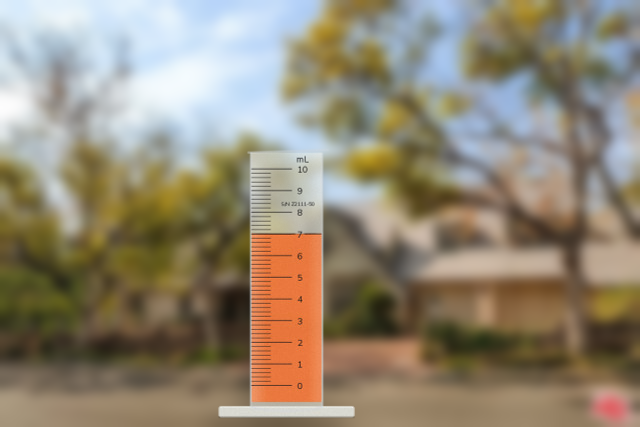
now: 7
